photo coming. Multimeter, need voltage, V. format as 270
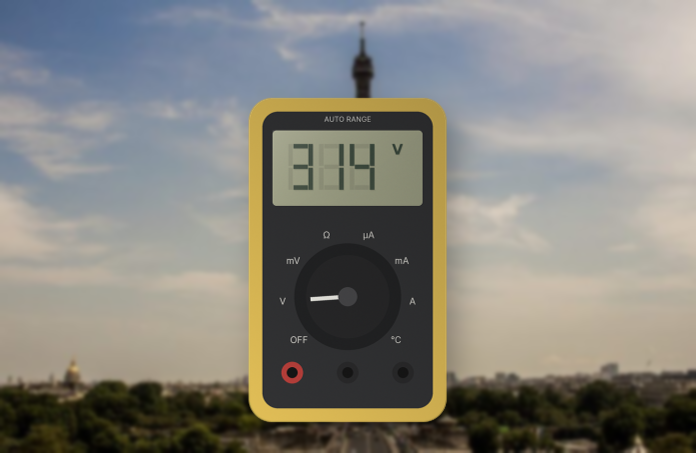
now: 314
